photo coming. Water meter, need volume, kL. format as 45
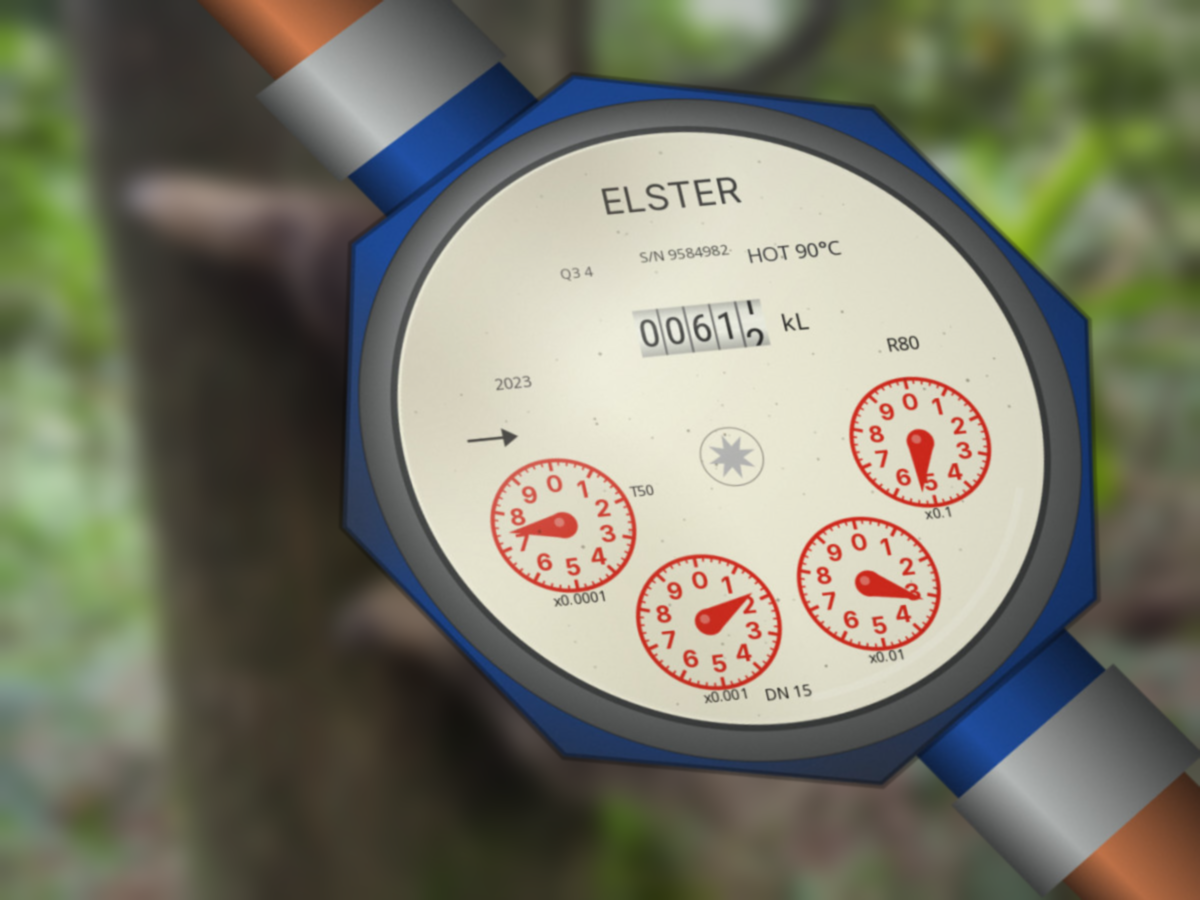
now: 611.5317
